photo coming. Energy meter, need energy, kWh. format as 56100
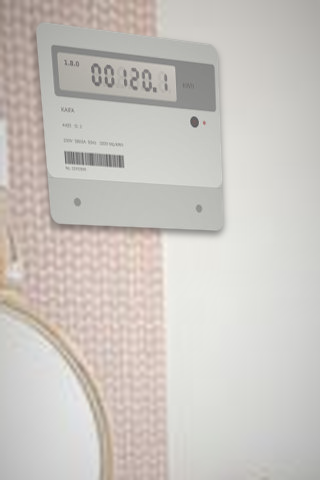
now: 120.1
